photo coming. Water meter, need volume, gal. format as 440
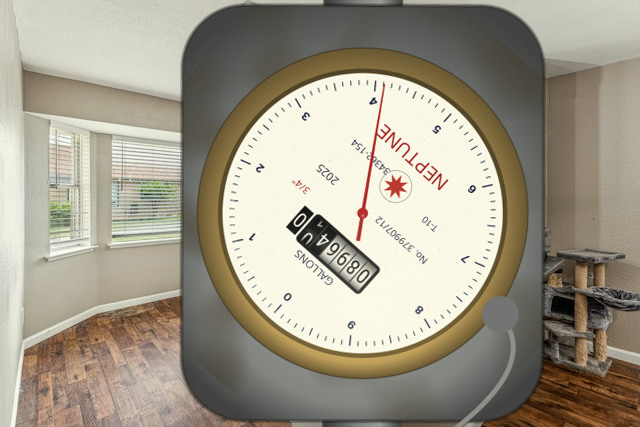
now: 896404.1
